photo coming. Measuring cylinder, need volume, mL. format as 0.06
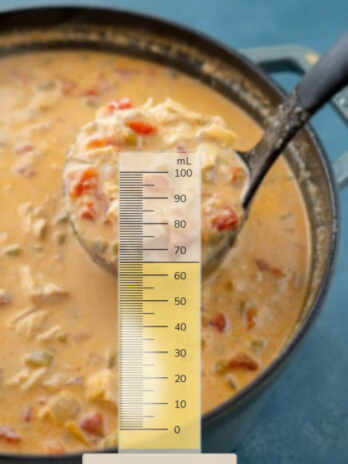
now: 65
